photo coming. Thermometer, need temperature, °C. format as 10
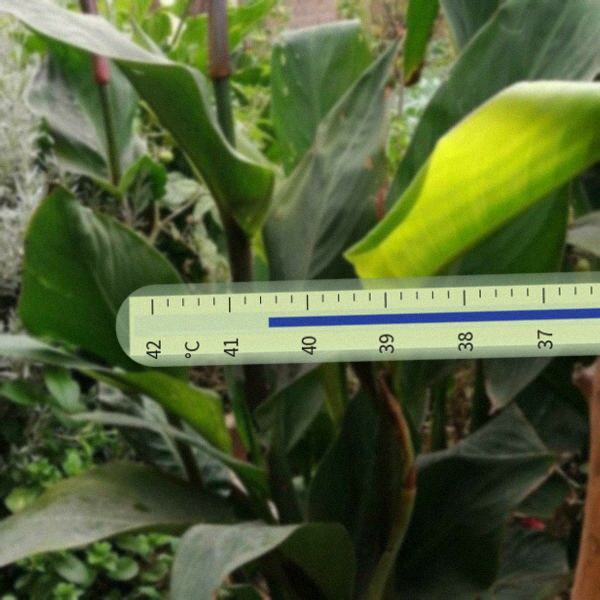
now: 40.5
